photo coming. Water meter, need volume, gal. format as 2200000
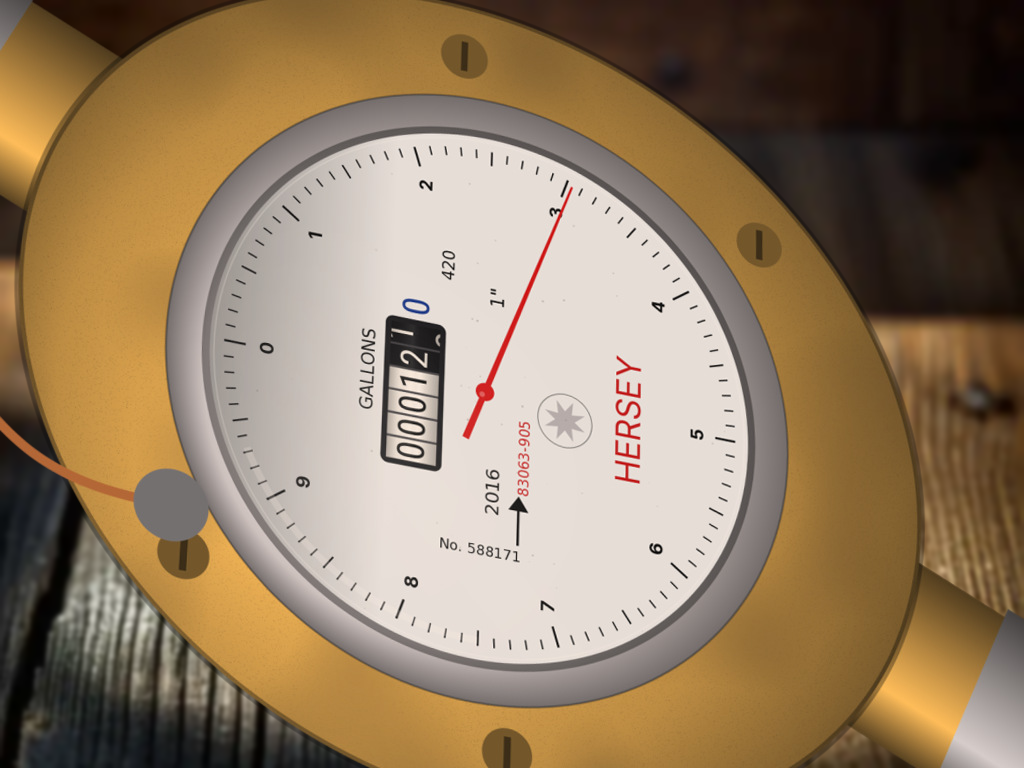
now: 1213.0
